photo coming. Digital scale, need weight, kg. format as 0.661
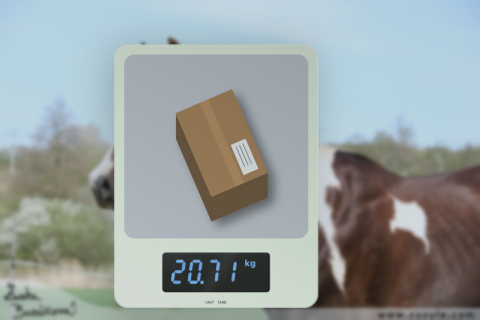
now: 20.71
